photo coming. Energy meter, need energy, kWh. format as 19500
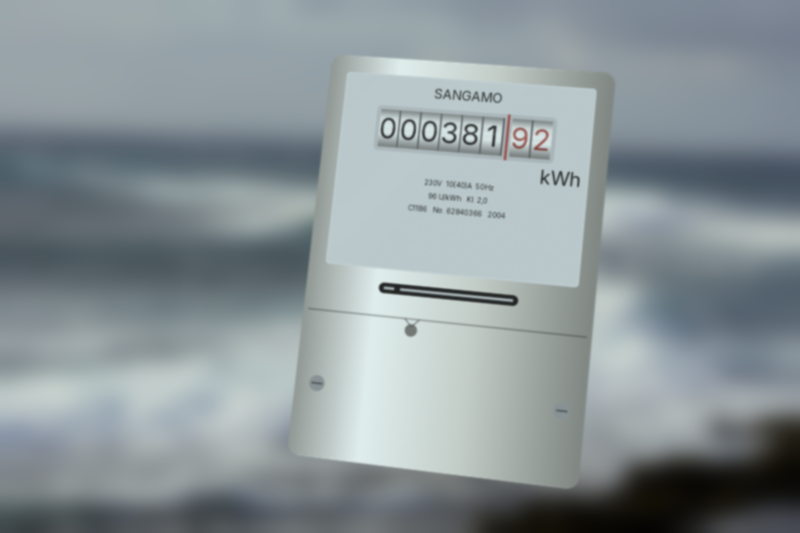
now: 381.92
